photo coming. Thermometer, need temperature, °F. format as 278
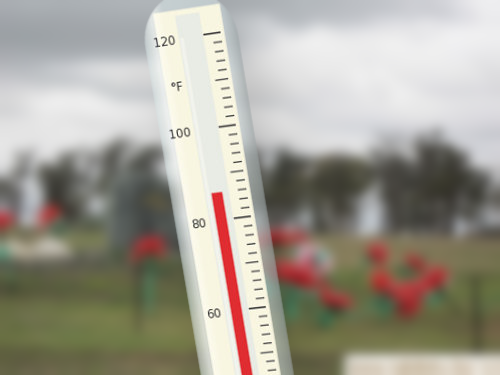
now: 86
